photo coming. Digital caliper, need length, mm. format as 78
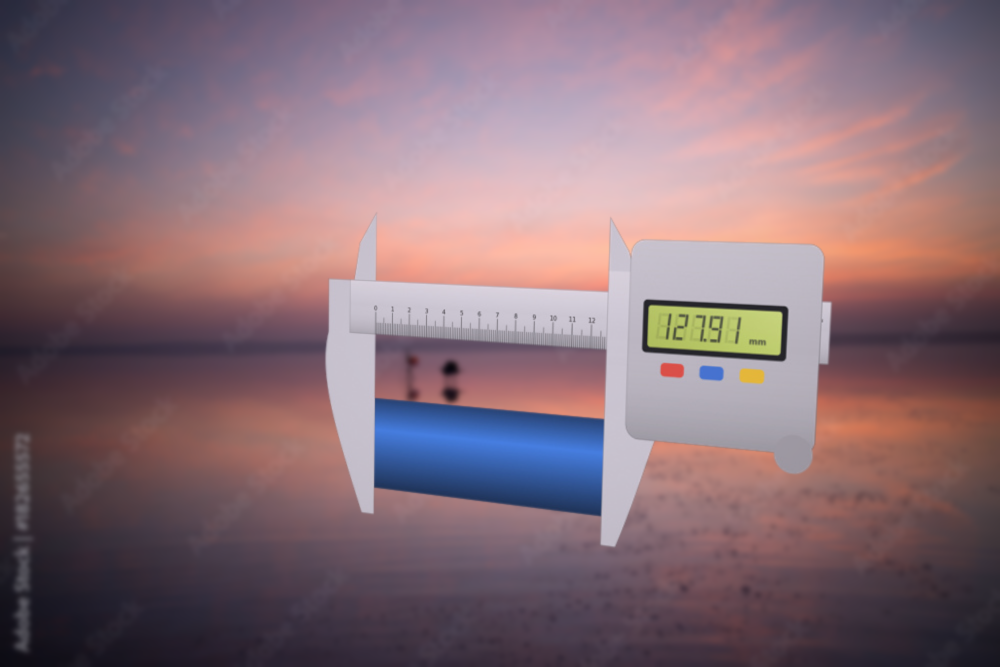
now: 127.91
